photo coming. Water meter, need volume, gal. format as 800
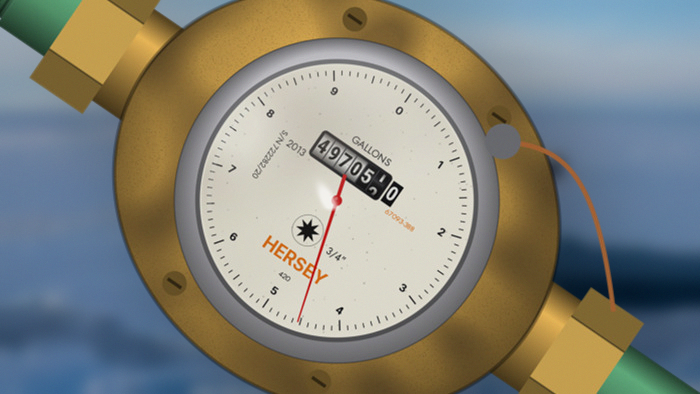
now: 4970514.5
